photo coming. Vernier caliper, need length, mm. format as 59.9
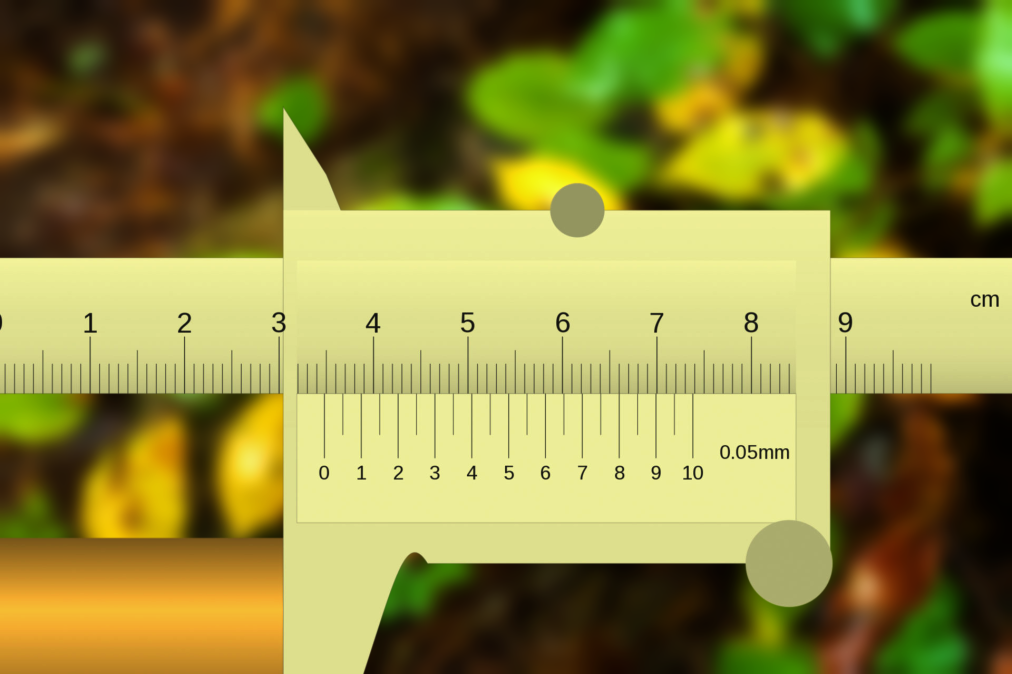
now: 34.8
